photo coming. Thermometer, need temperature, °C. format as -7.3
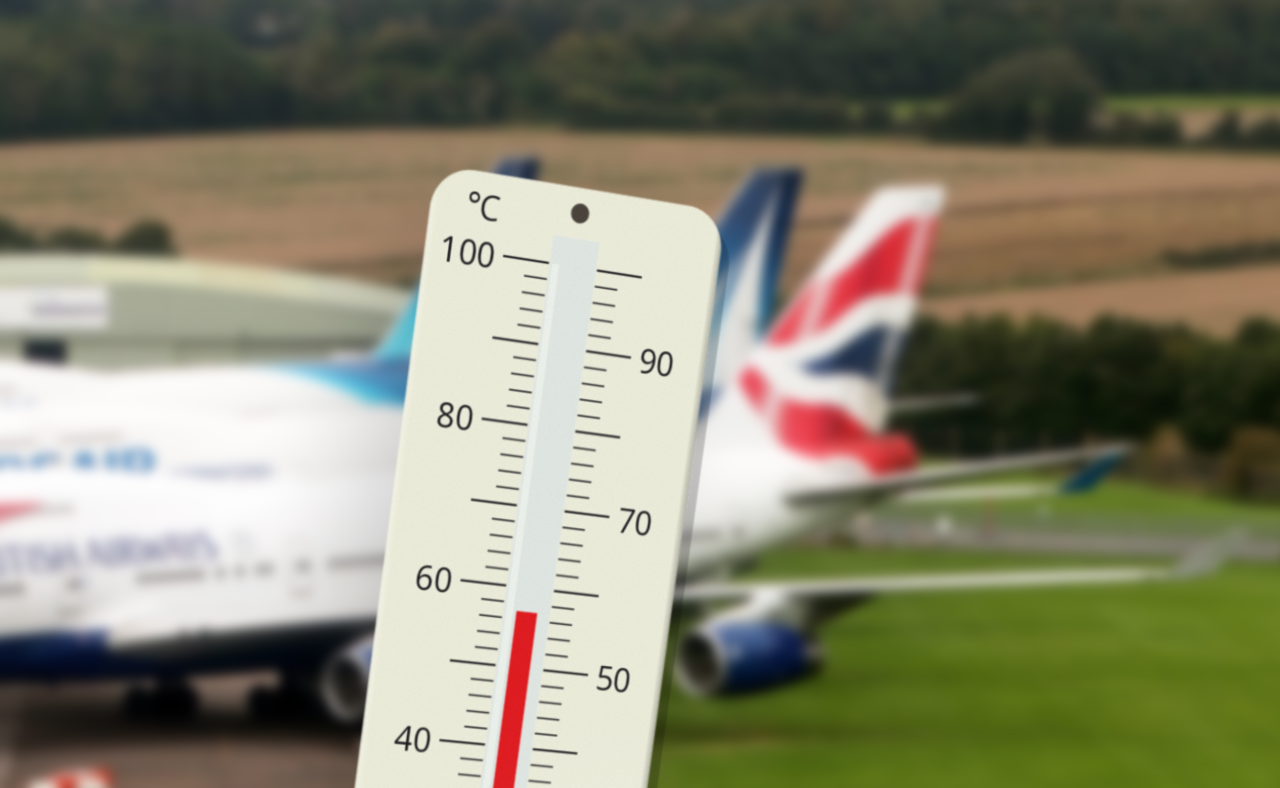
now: 57
